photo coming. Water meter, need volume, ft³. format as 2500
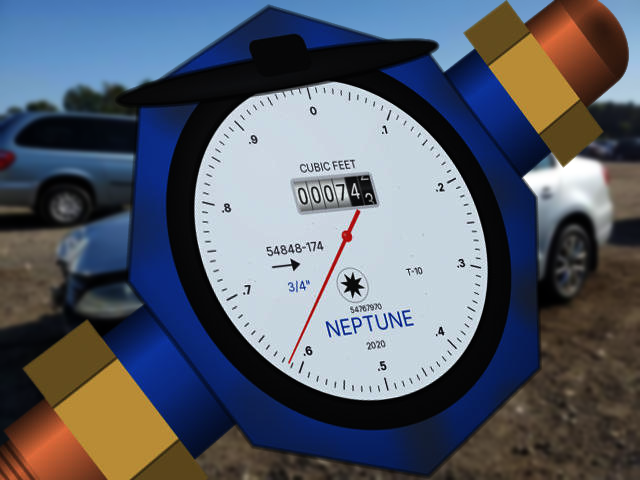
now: 742.61
